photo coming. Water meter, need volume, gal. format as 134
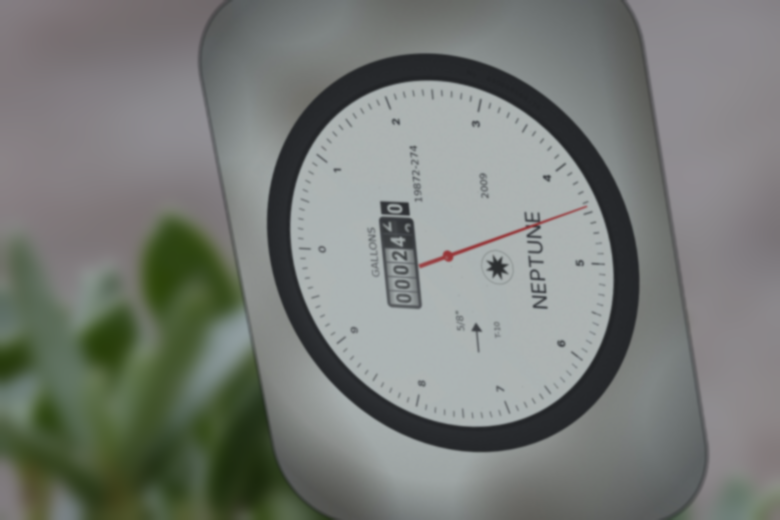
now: 2424.4
